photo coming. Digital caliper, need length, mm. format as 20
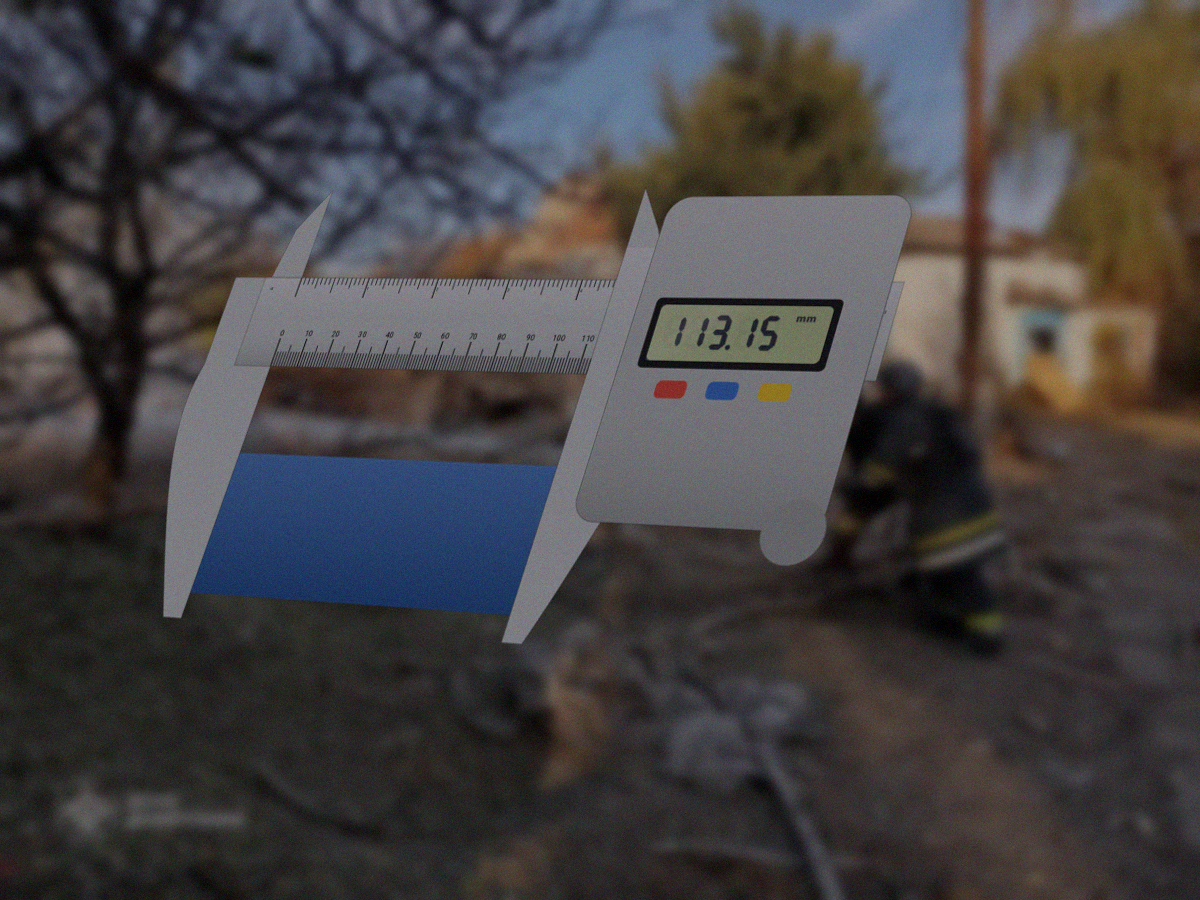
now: 113.15
